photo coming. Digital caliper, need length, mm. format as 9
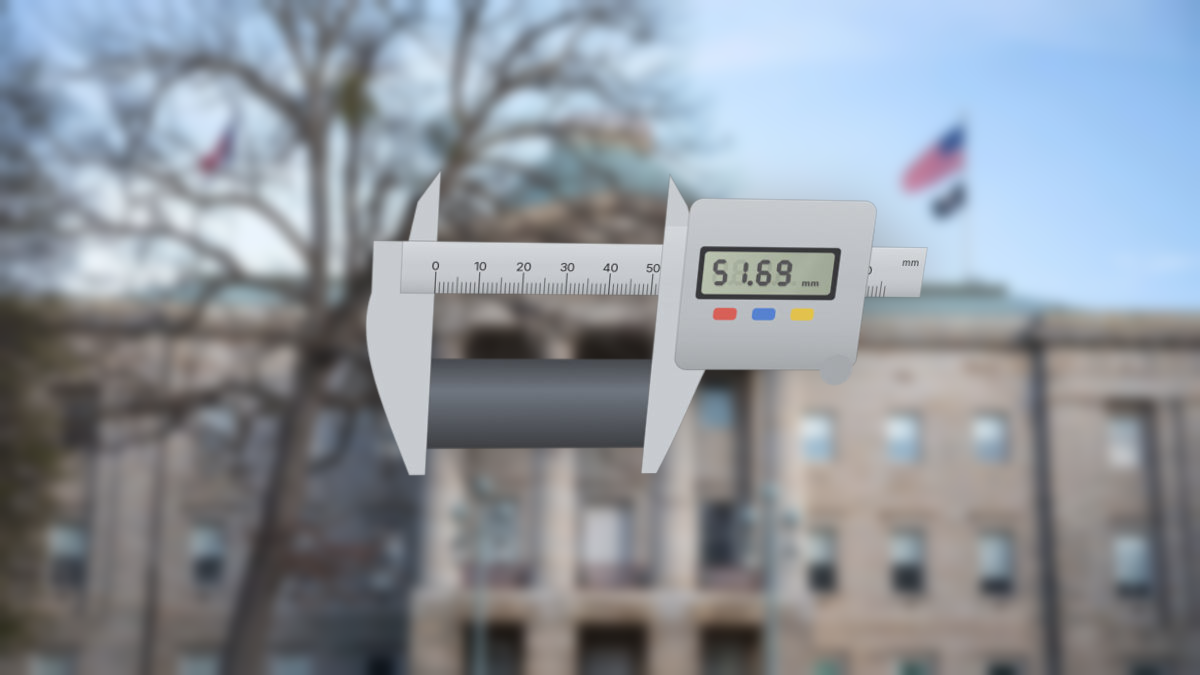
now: 51.69
